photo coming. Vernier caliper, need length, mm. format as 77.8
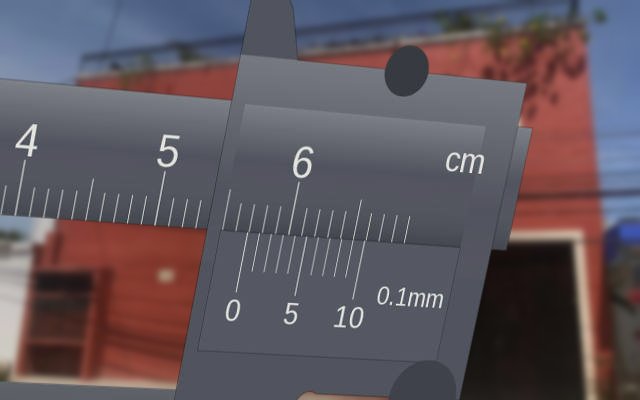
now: 56.9
